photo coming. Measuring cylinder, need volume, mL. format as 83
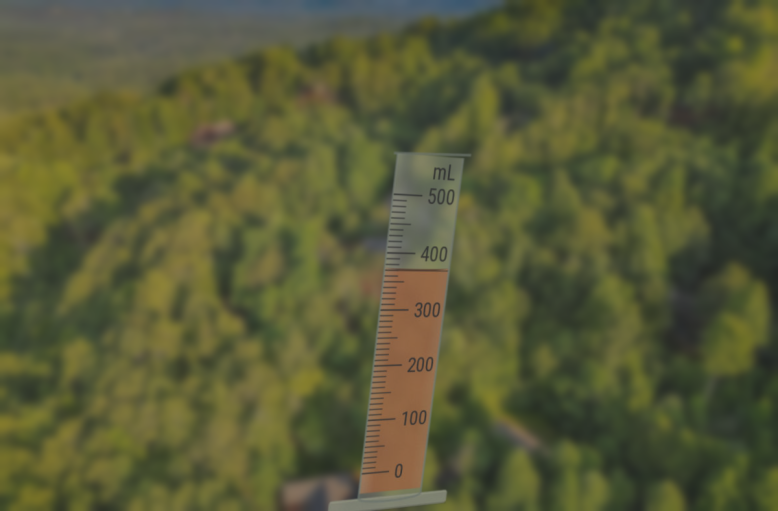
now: 370
